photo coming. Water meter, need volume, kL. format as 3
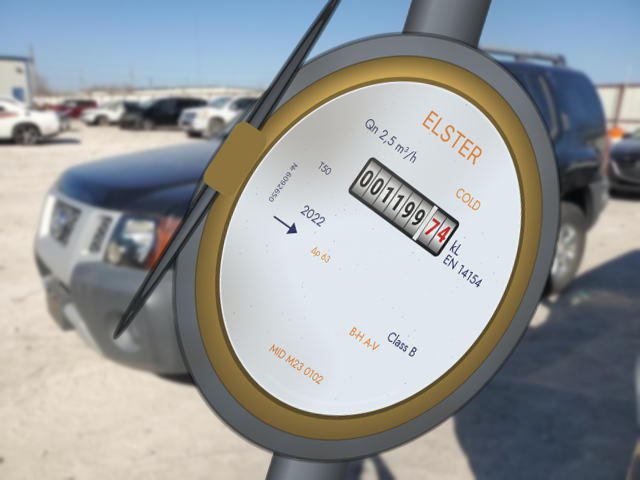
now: 1199.74
